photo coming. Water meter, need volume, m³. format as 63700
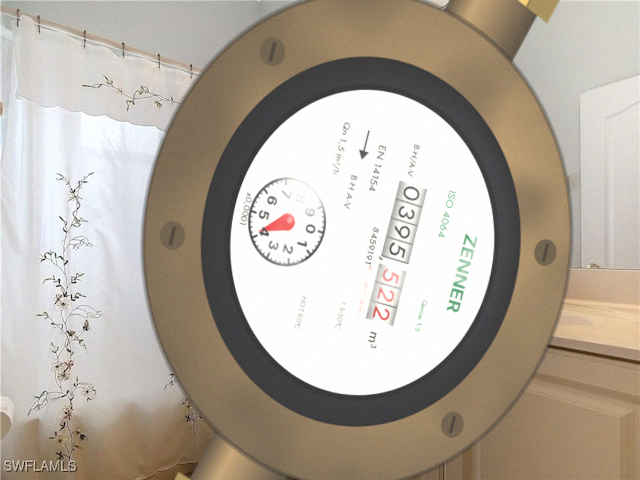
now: 395.5224
